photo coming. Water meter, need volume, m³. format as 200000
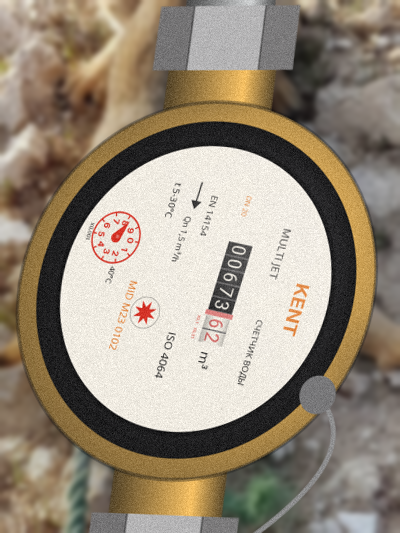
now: 673.628
